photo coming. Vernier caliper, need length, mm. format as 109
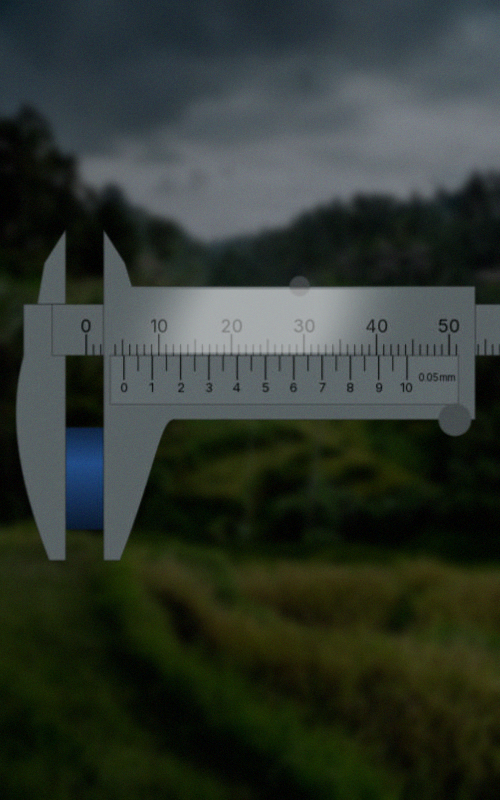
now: 5.2
